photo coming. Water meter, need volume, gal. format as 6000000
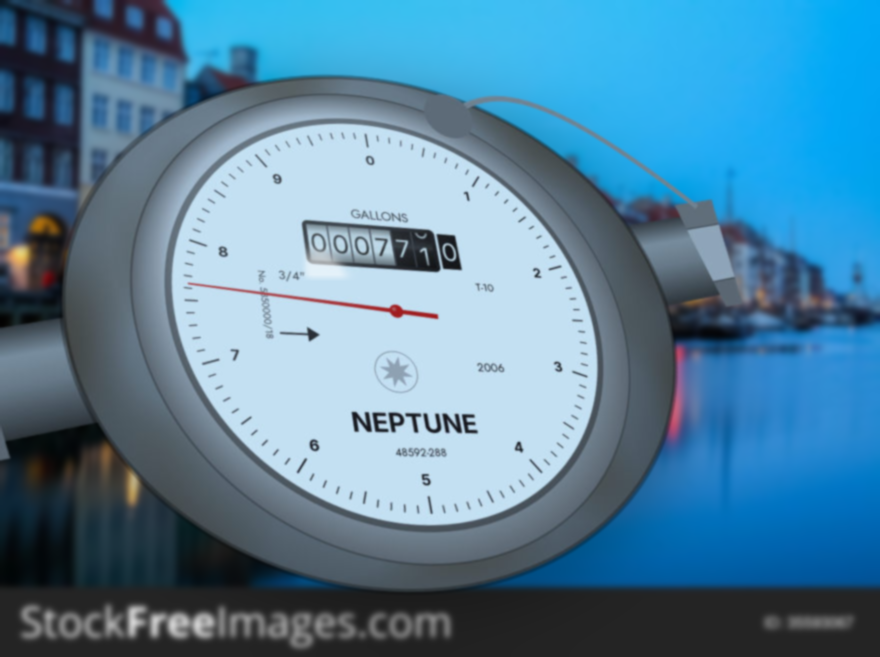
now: 7707.6
